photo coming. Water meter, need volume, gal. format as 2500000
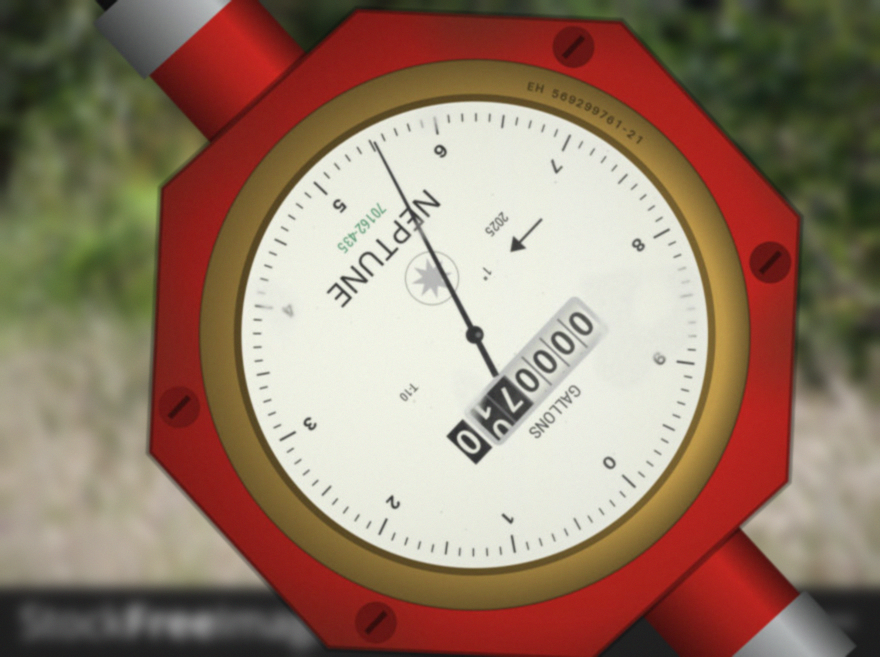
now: 705.5
